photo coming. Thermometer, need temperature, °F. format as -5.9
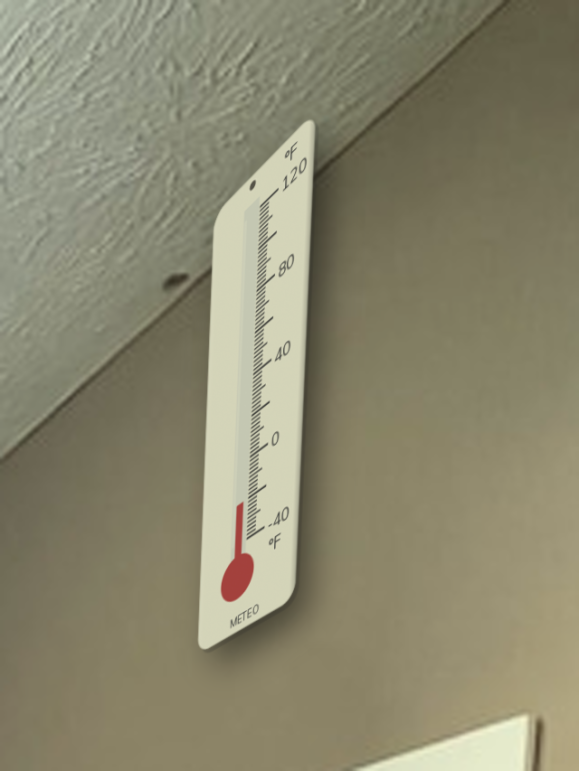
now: -20
